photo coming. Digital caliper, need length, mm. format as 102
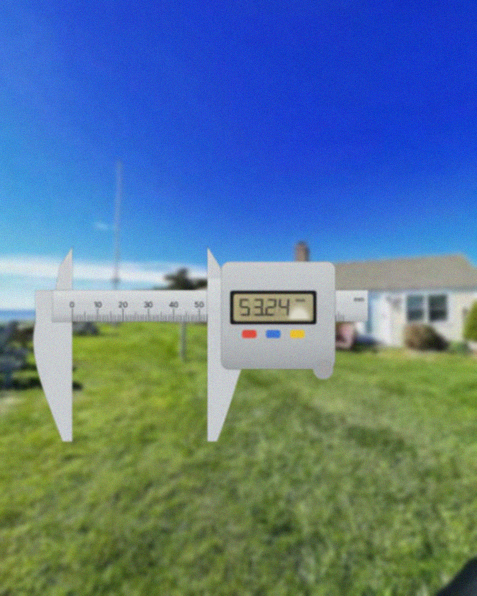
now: 53.24
